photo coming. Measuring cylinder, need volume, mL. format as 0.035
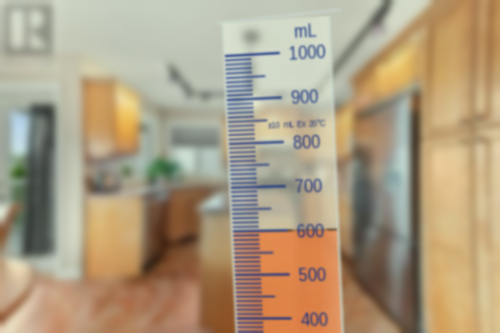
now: 600
